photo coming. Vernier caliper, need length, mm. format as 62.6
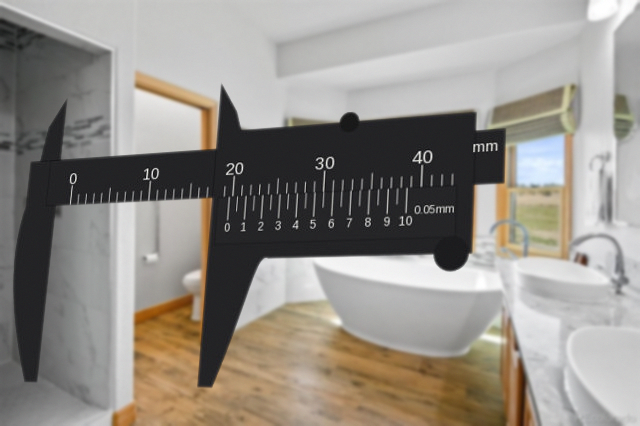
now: 19.6
